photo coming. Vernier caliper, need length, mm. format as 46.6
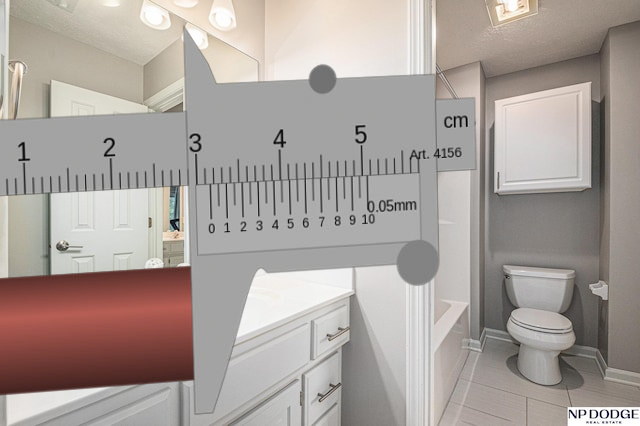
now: 31.6
